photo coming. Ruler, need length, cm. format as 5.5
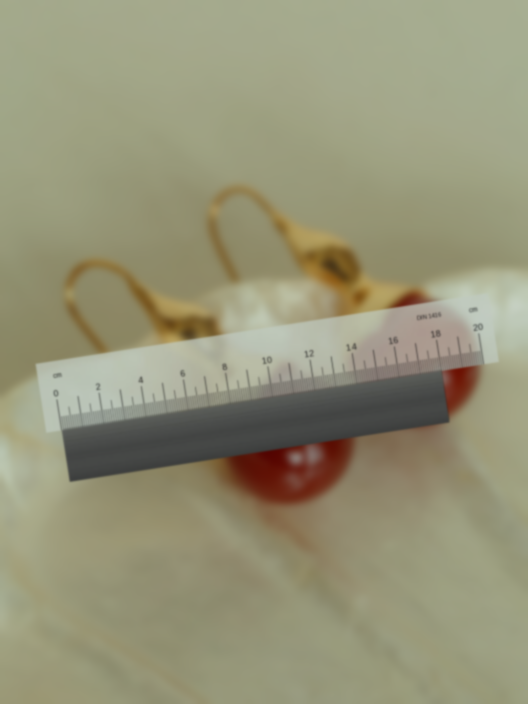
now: 18
